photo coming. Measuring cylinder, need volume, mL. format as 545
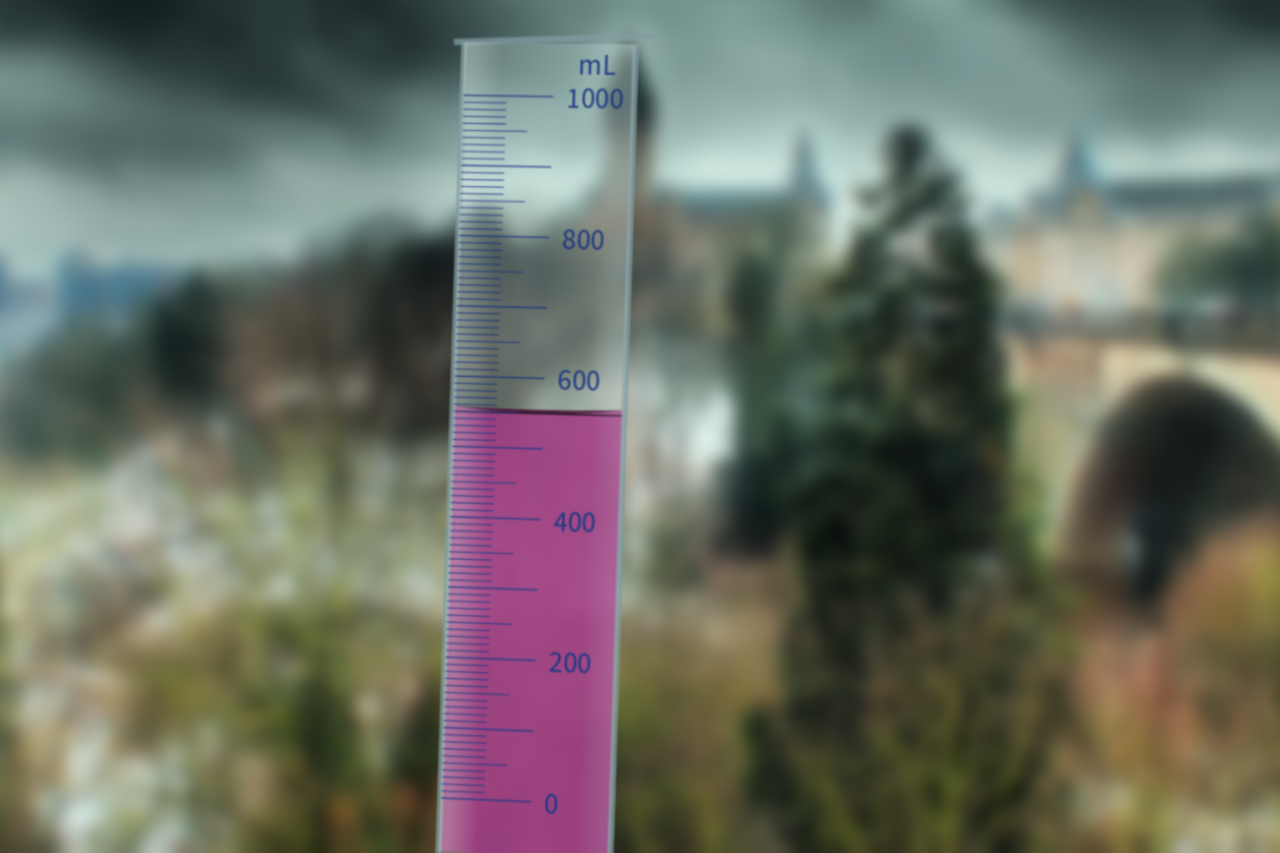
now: 550
